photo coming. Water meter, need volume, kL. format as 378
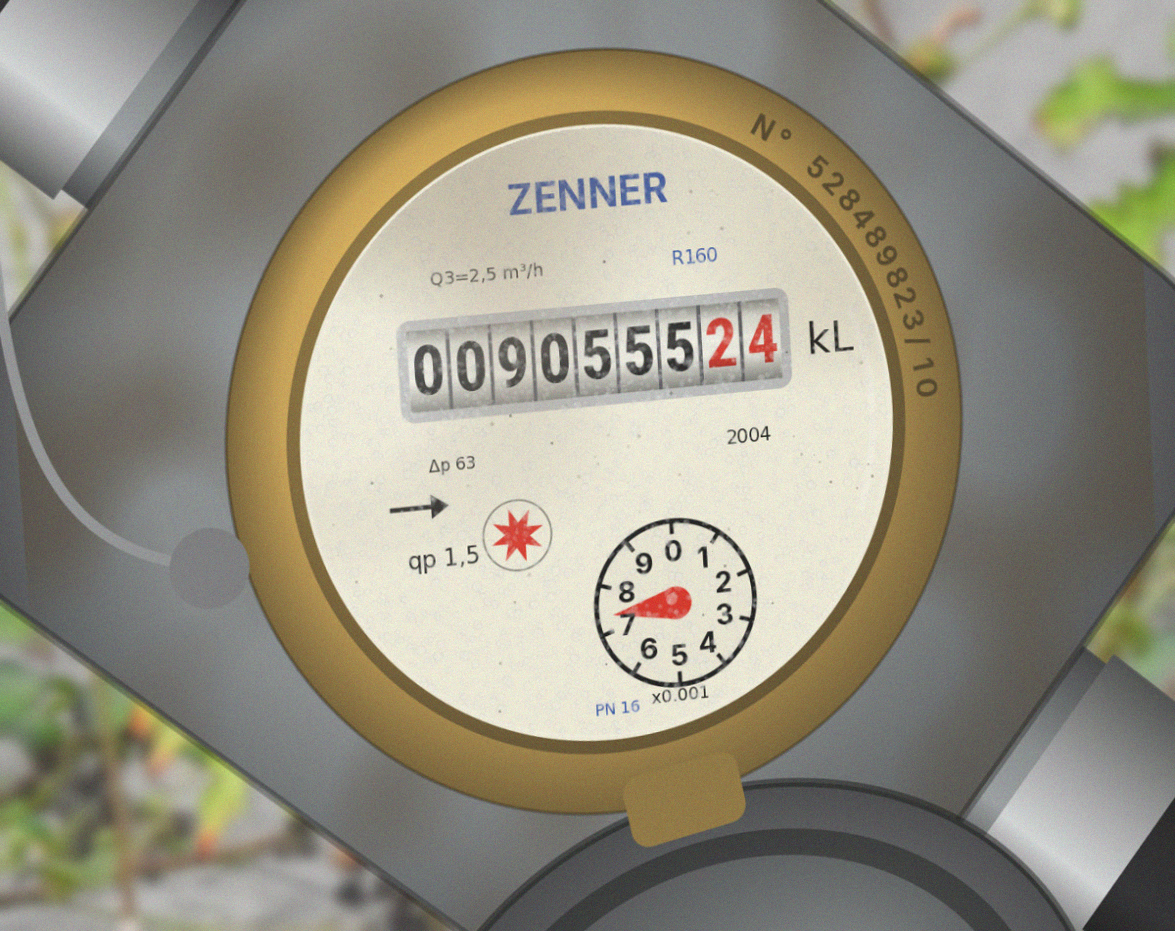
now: 90555.247
